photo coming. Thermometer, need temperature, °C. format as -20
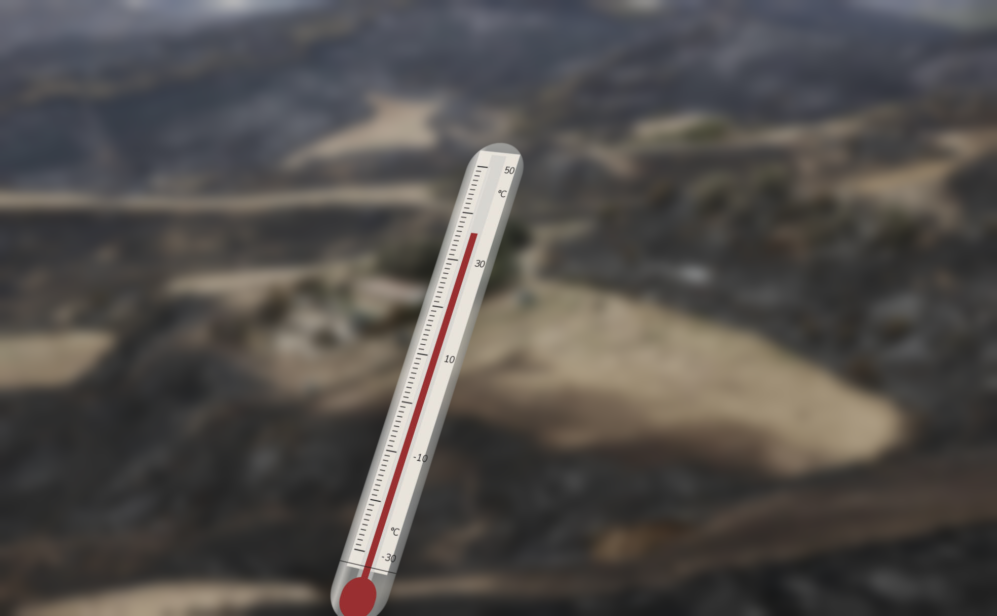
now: 36
